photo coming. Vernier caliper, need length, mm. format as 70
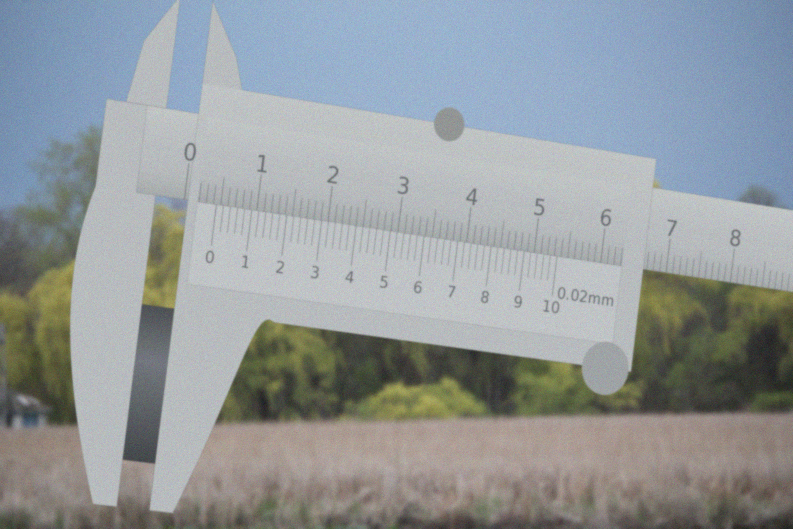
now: 4.4
